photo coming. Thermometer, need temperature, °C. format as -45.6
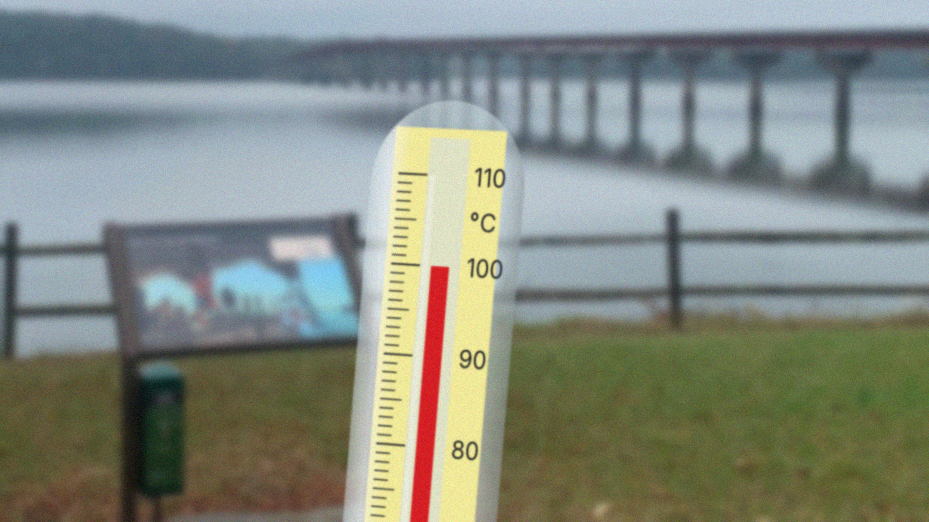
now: 100
